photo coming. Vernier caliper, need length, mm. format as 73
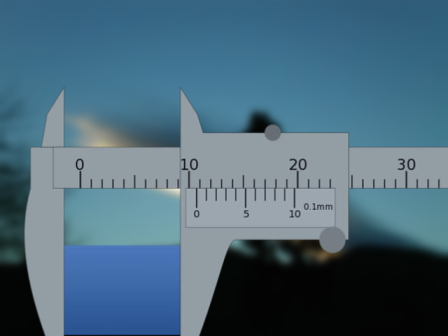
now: 10.7
